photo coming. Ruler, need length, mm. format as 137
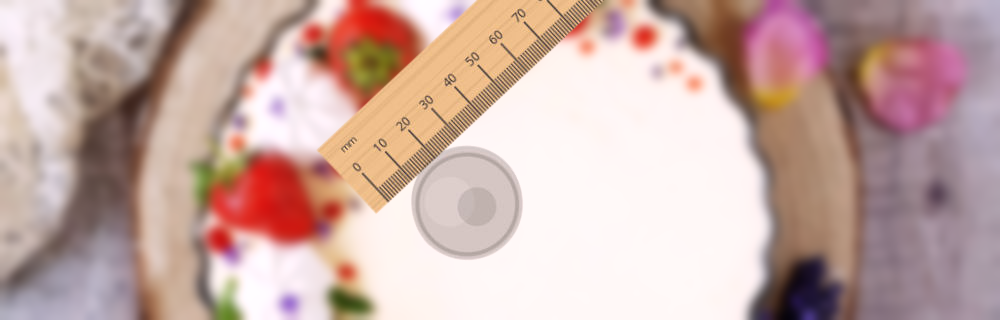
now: 35
